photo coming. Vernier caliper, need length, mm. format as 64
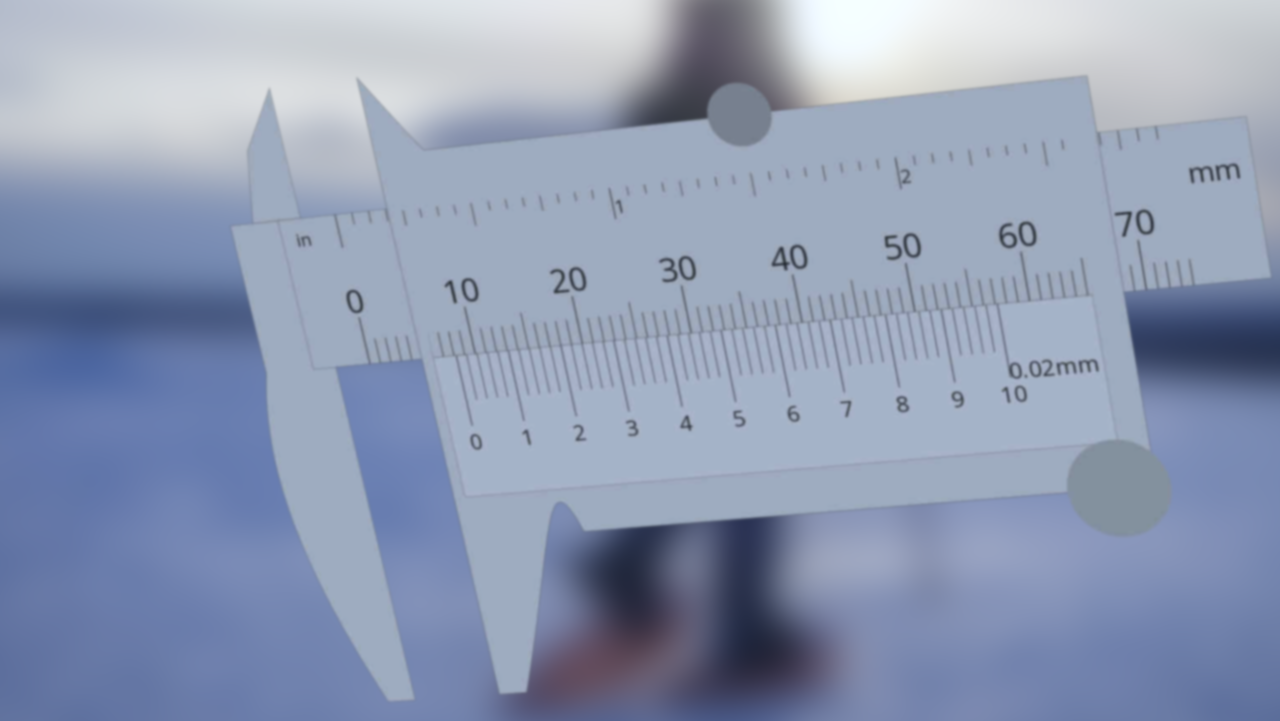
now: 8.2
